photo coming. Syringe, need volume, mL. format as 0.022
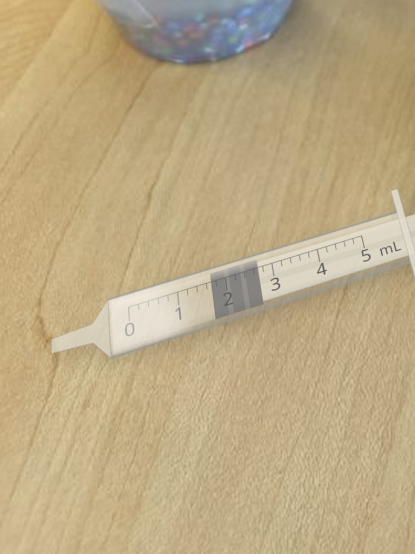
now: 1.7
